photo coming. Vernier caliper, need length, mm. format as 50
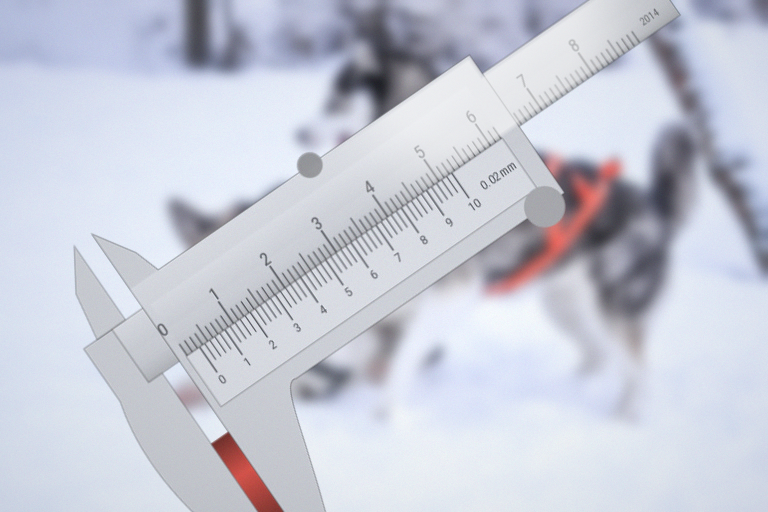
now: 3.4
